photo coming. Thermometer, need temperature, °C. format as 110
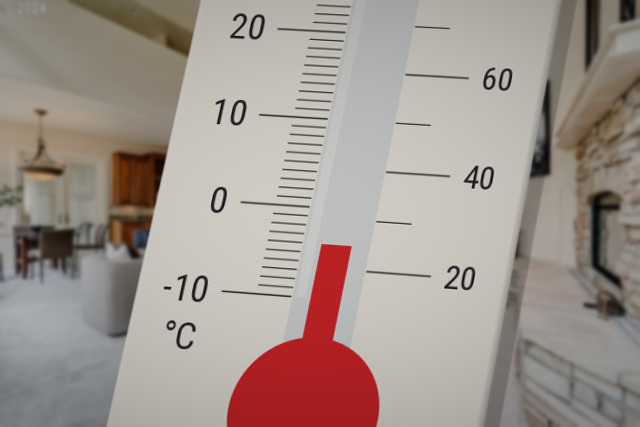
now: -4
